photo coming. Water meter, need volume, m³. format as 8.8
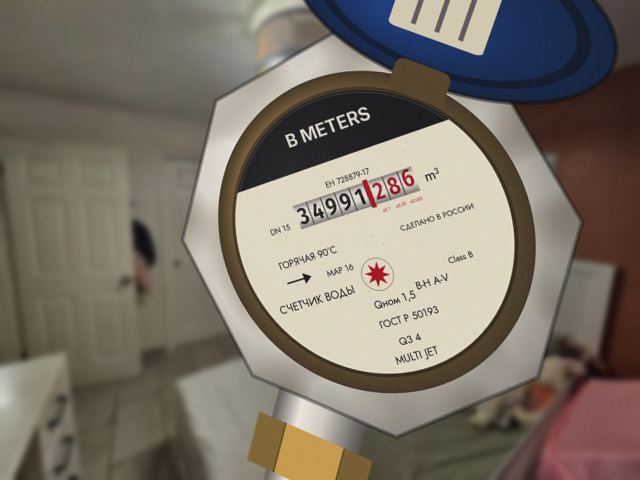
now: 34991.286
